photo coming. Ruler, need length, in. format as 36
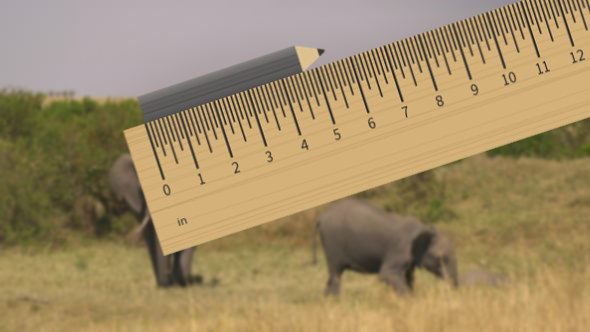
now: 5.375
